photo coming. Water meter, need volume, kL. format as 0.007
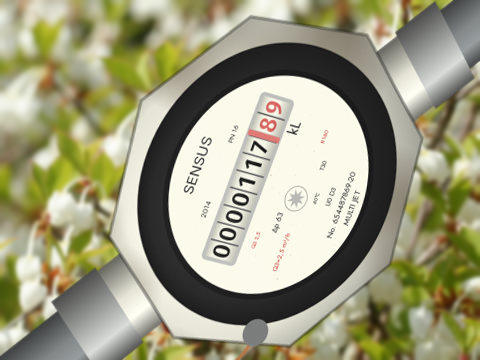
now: 117.89
